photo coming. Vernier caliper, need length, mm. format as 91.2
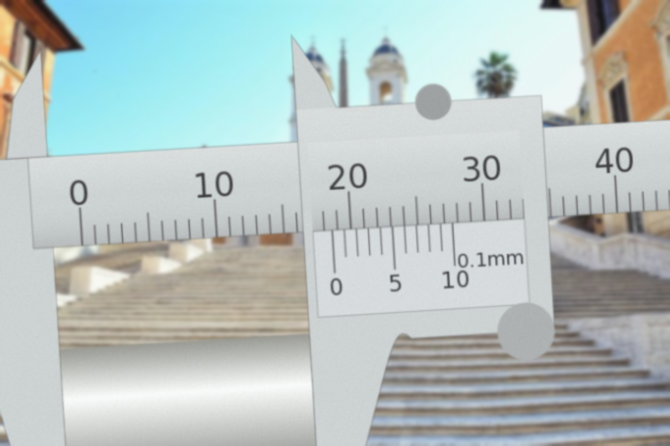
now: 18.6
